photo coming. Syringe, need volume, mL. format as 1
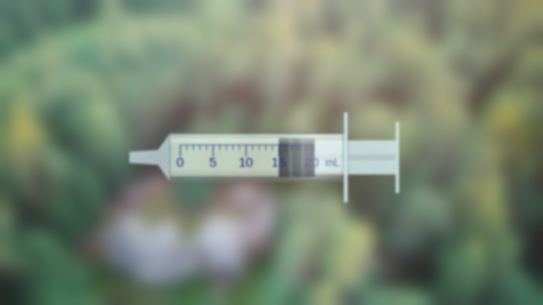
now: 15
